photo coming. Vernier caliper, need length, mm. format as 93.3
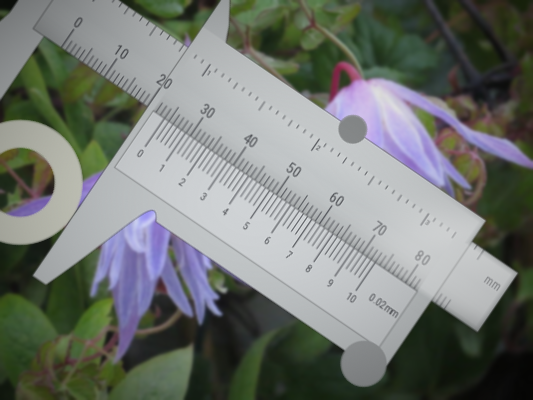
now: 24.0
